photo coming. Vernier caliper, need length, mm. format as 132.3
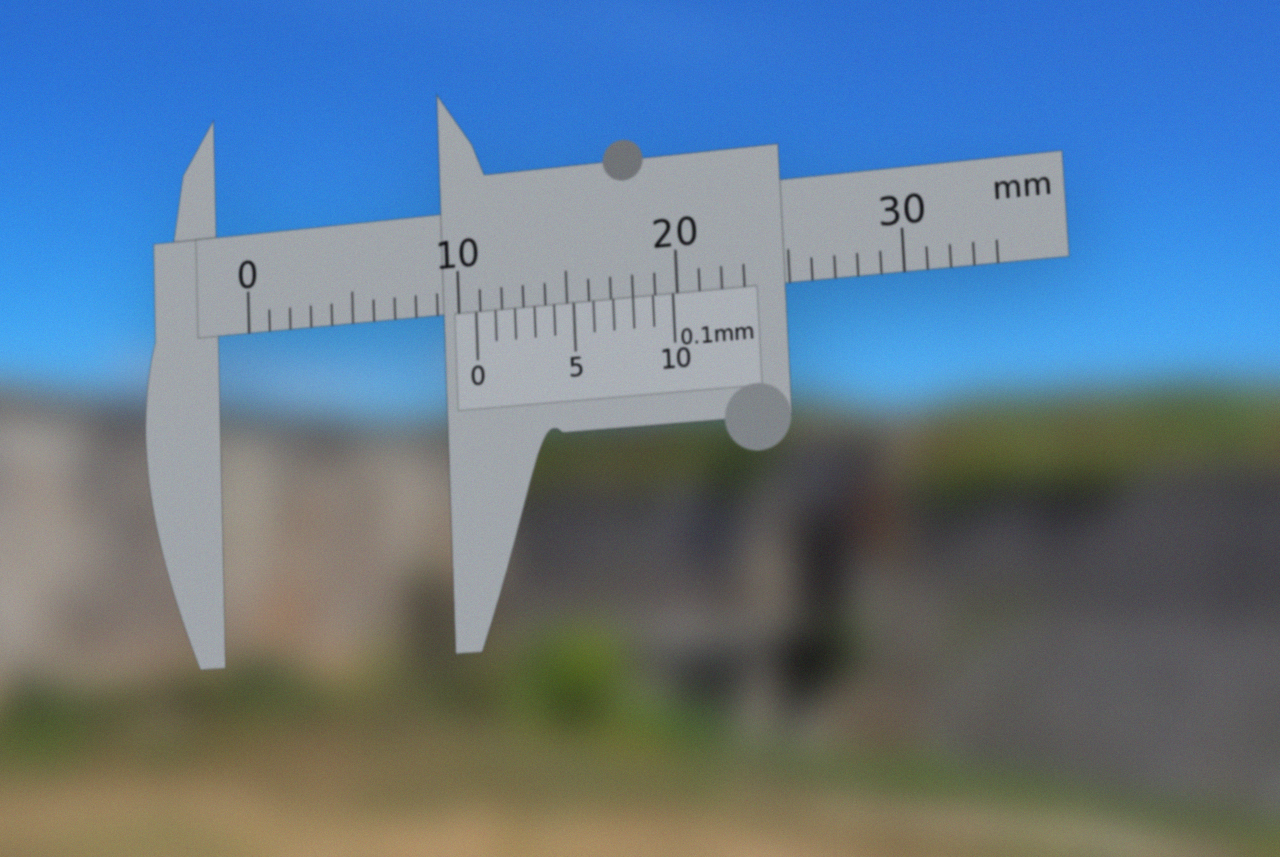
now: 10.8
